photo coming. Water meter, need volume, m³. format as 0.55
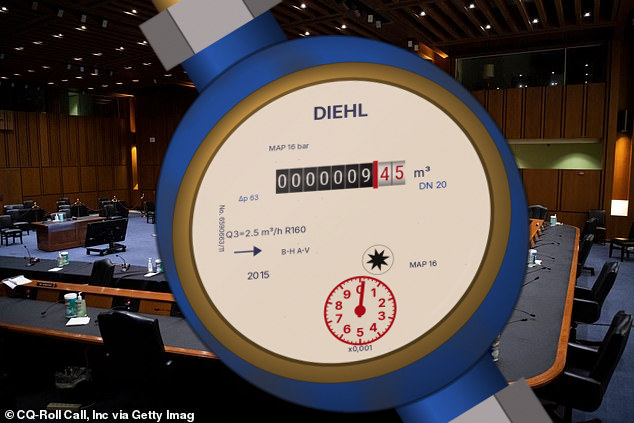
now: 9.450
